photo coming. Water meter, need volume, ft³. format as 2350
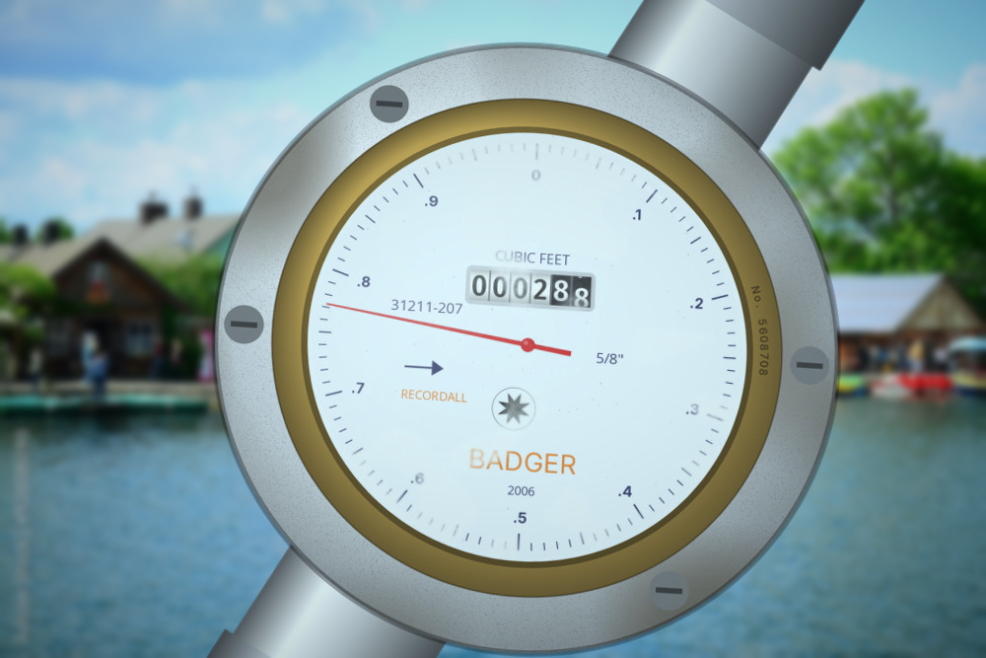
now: 287.77
